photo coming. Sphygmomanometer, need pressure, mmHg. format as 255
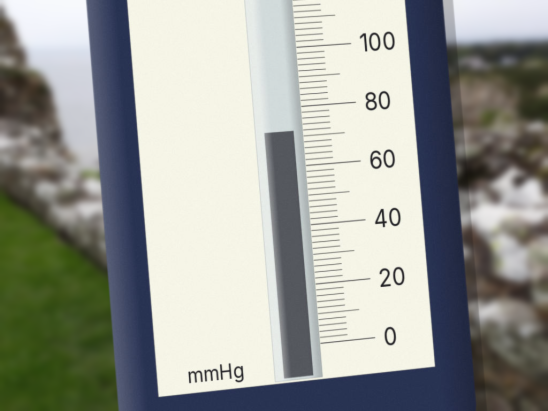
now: 72
